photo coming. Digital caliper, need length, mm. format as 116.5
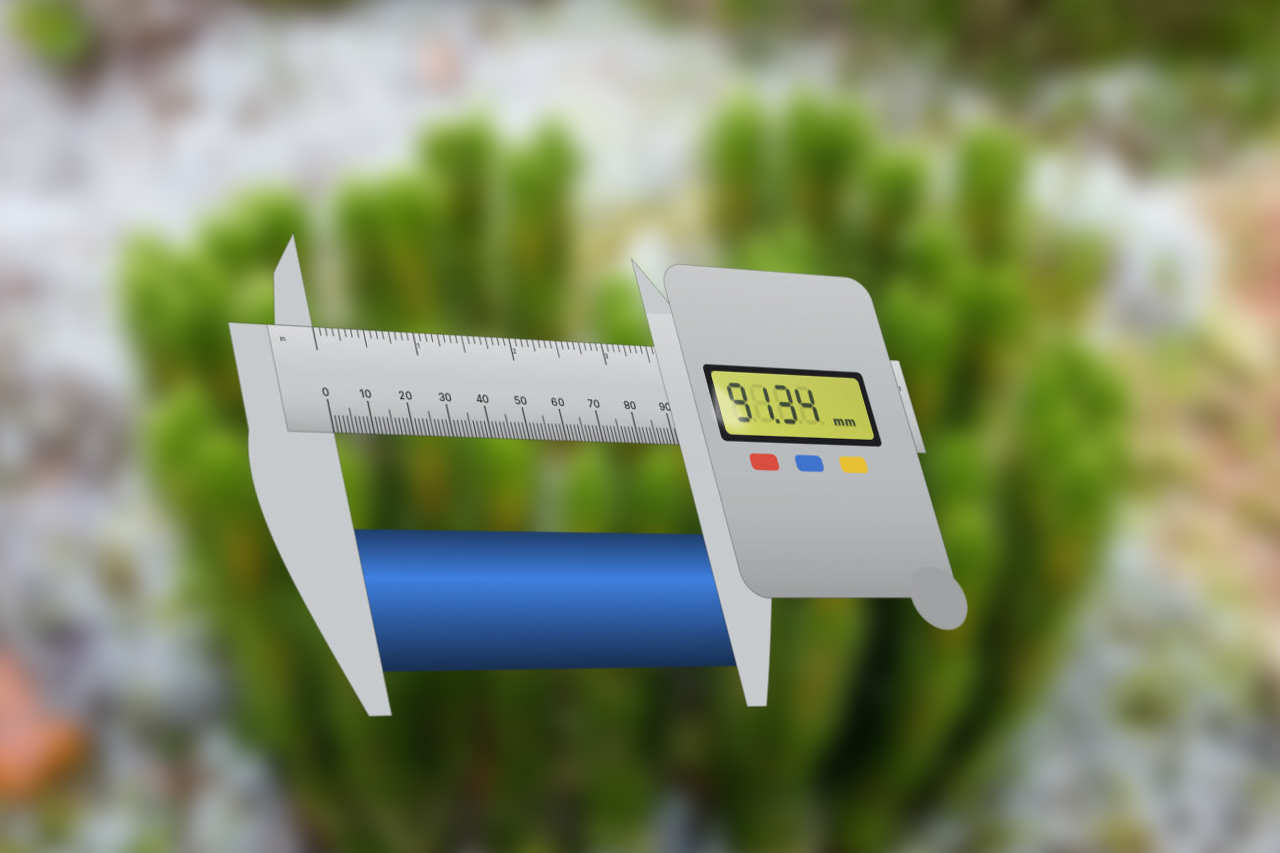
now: 91.34
